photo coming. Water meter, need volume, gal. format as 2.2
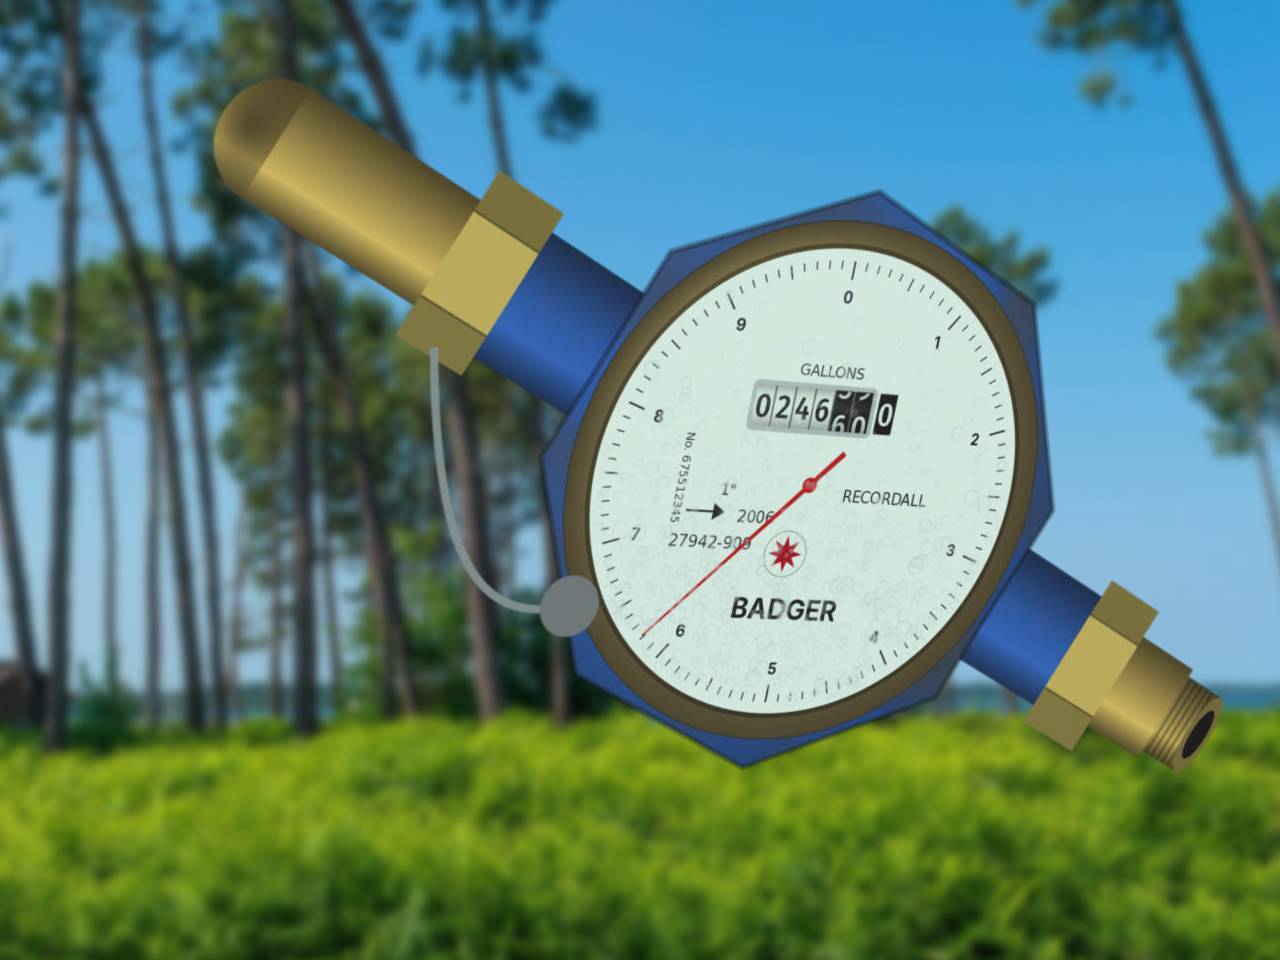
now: 246596.2
